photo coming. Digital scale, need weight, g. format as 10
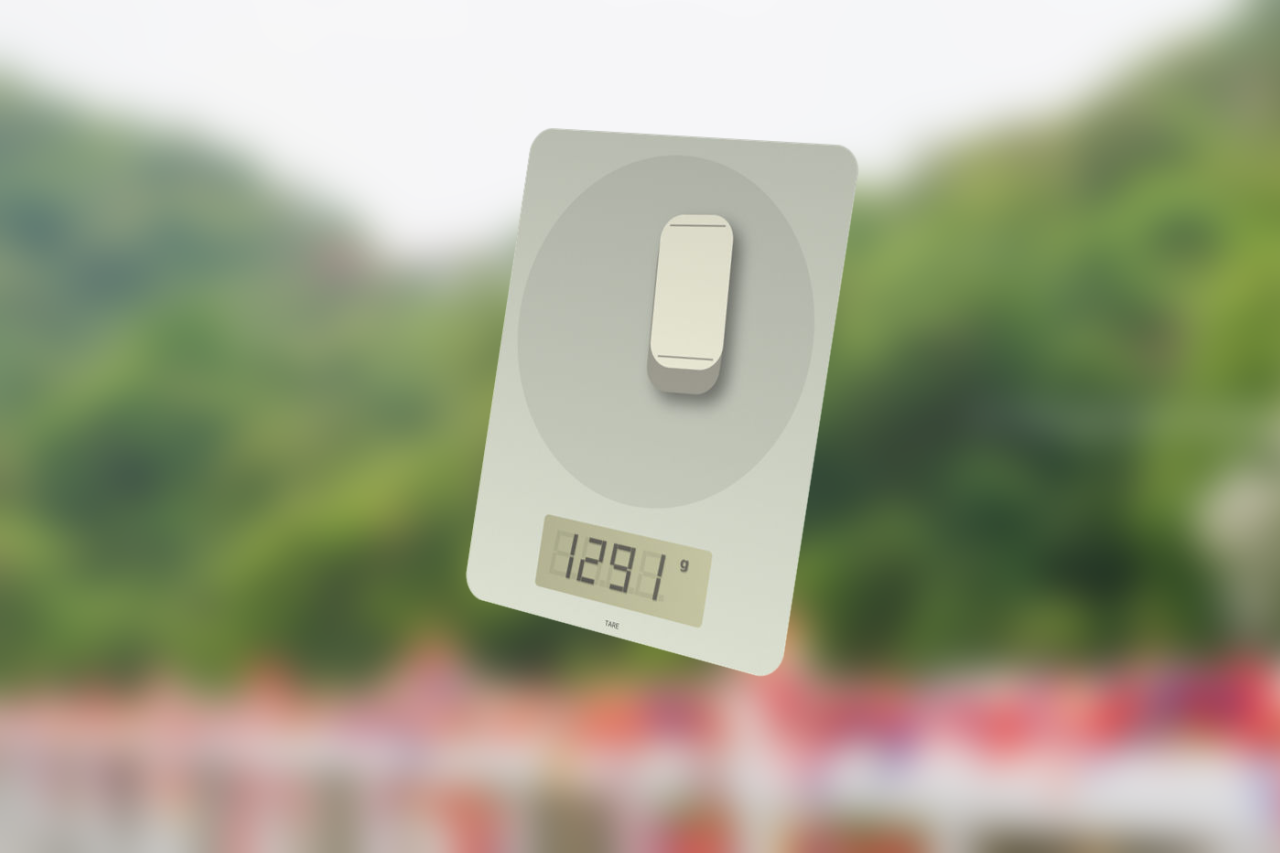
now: 1291
